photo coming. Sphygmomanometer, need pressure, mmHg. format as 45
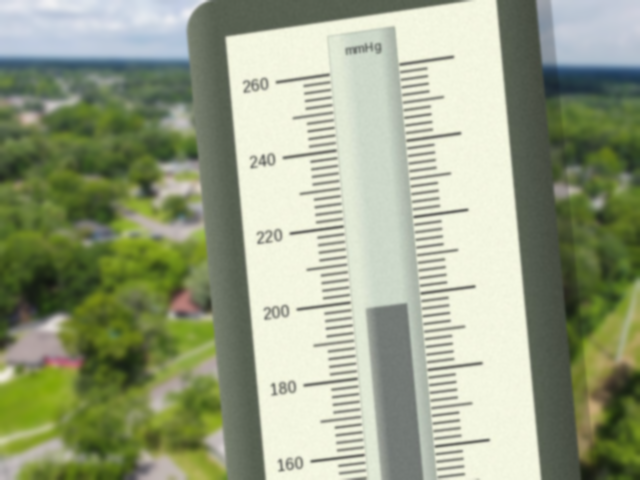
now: 198
